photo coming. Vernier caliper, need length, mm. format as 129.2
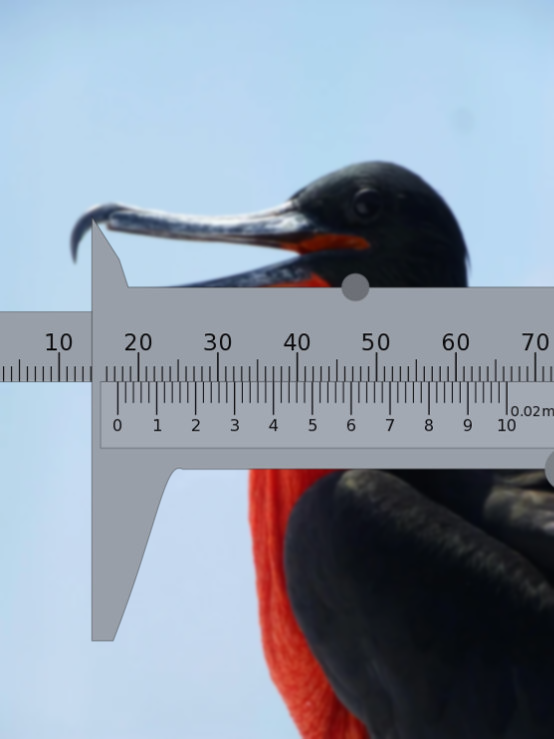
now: 17.4
